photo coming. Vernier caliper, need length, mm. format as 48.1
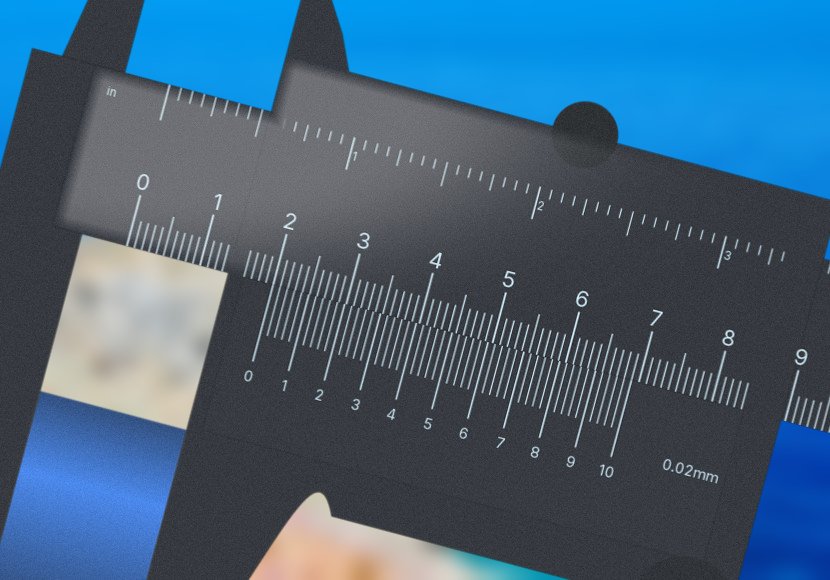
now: 20.0
